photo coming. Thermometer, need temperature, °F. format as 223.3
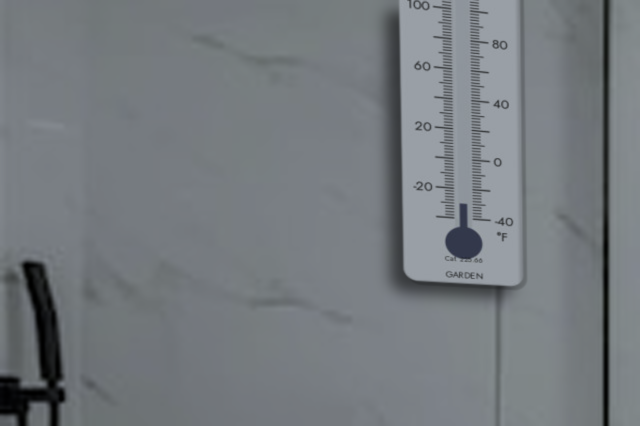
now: -30
